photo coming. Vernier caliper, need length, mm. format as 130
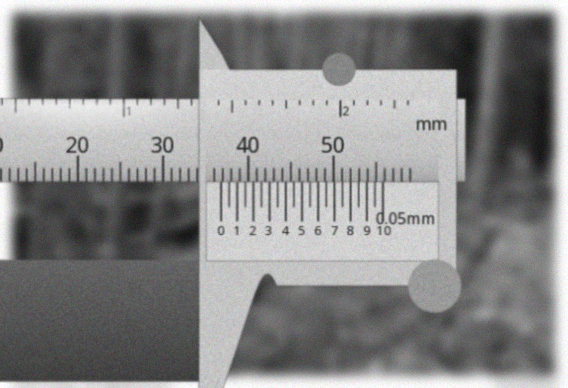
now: 36.8
